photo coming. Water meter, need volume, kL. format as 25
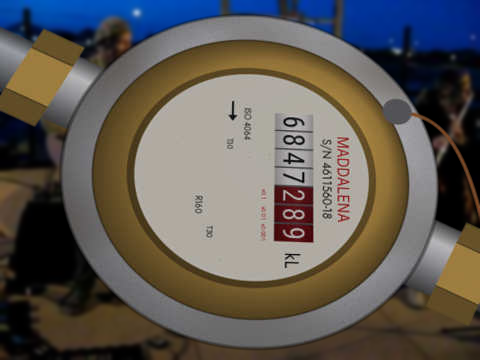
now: 6847.289
